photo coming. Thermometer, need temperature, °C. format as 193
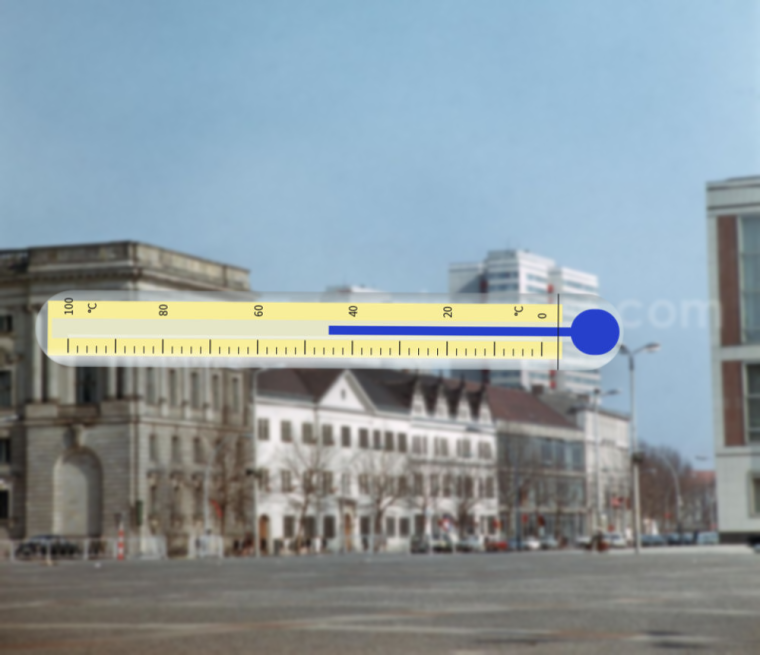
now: 45
